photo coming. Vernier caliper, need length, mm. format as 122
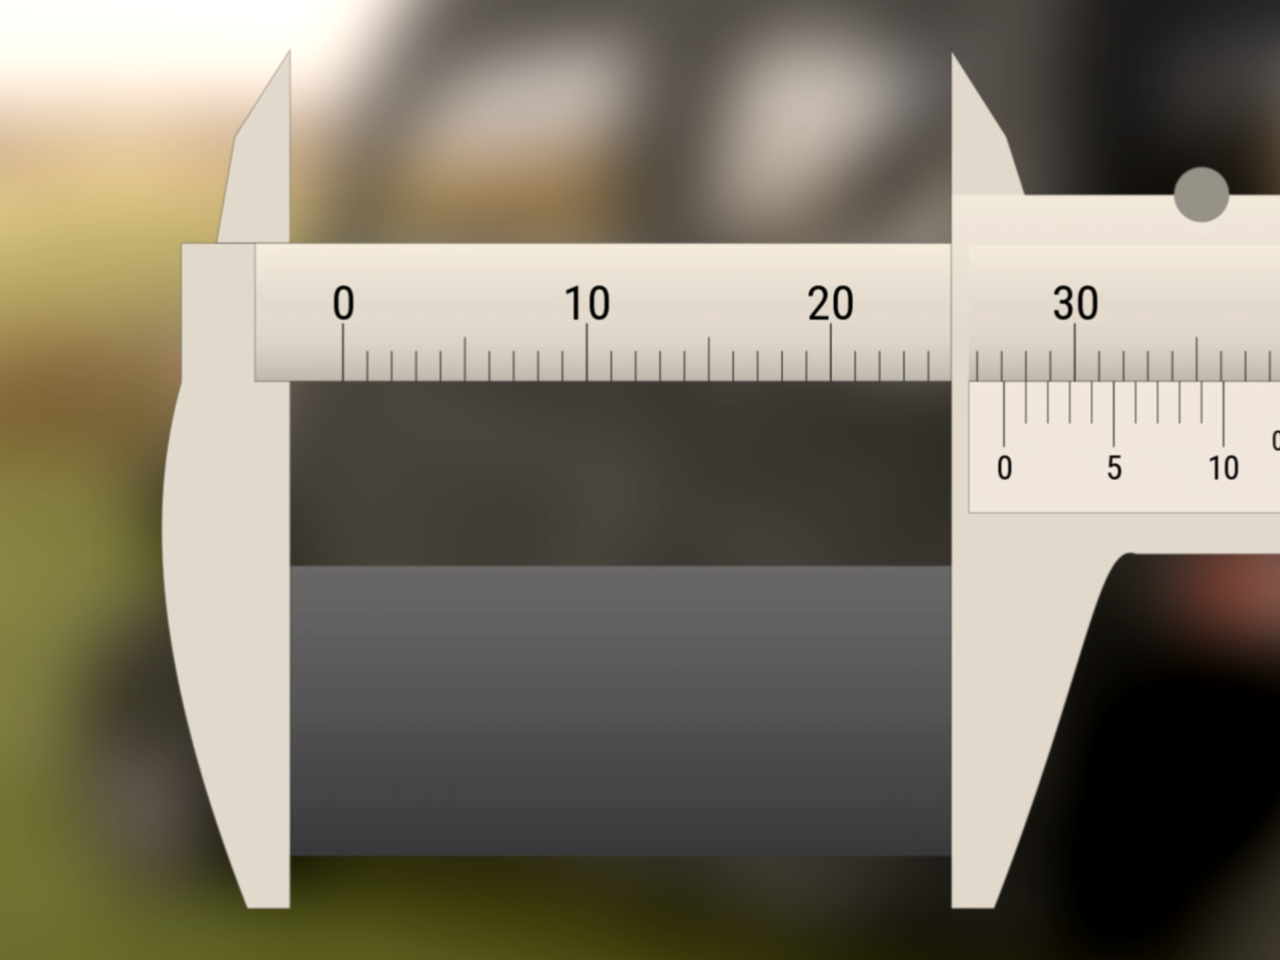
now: 27.1
